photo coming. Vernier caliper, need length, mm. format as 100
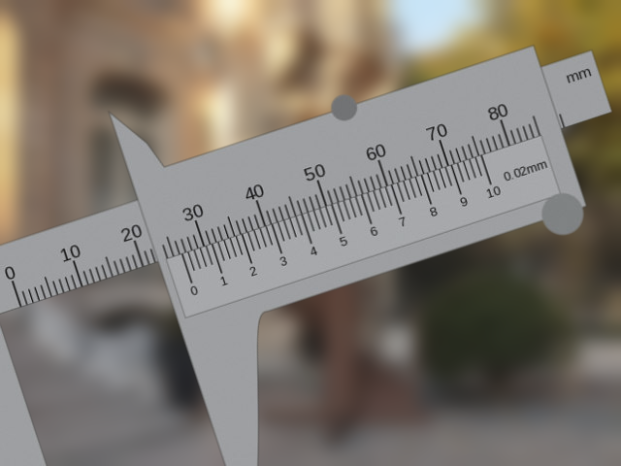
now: 26.4
